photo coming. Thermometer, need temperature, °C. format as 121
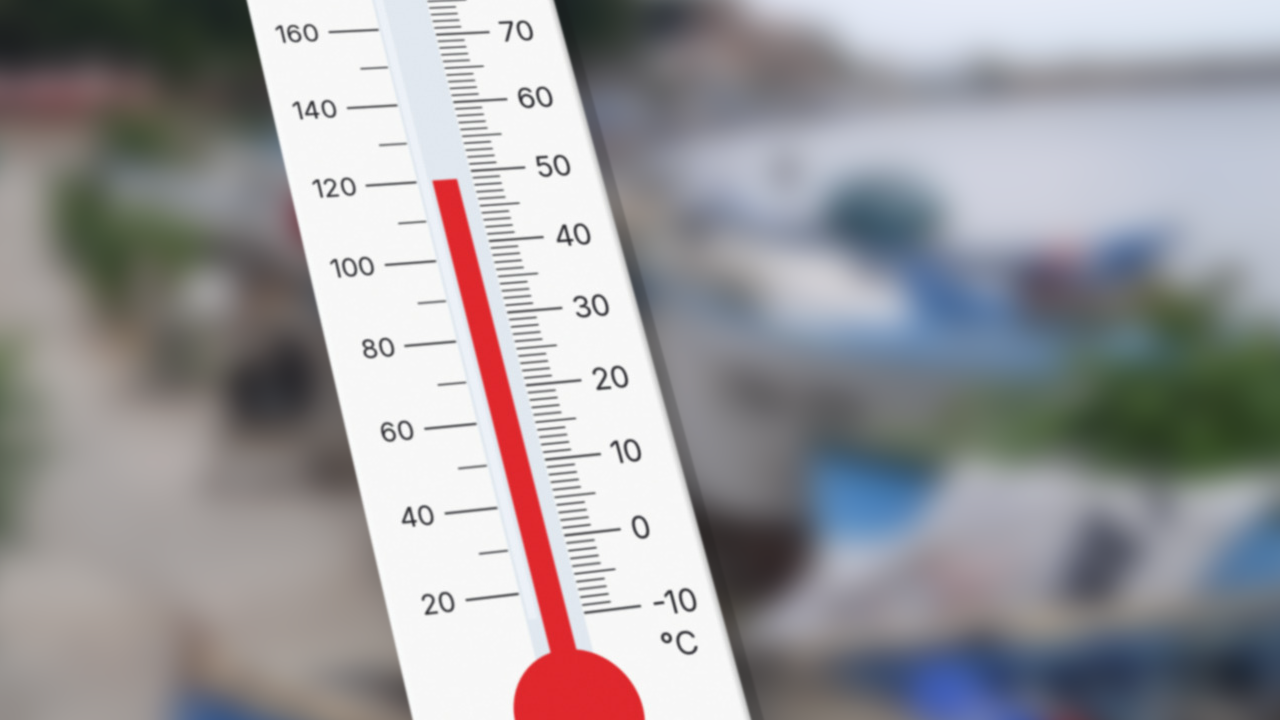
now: 49
